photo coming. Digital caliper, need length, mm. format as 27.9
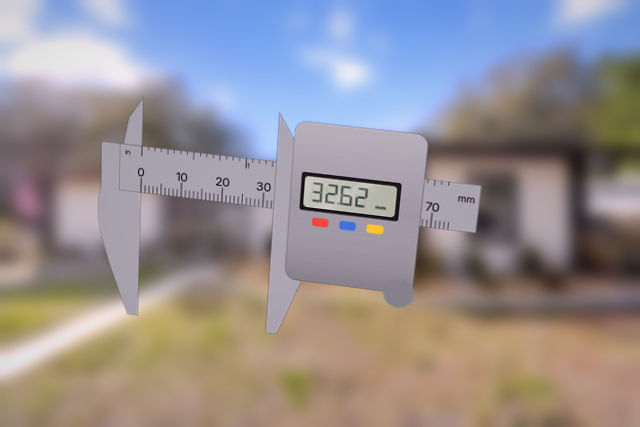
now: 32.62
